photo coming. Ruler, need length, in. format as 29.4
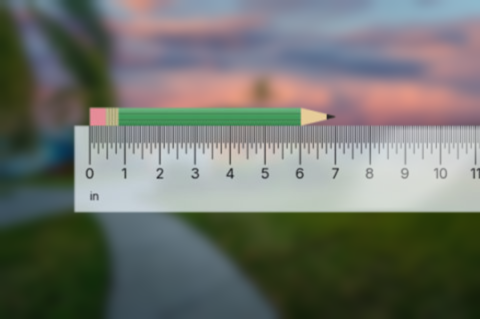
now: 7
